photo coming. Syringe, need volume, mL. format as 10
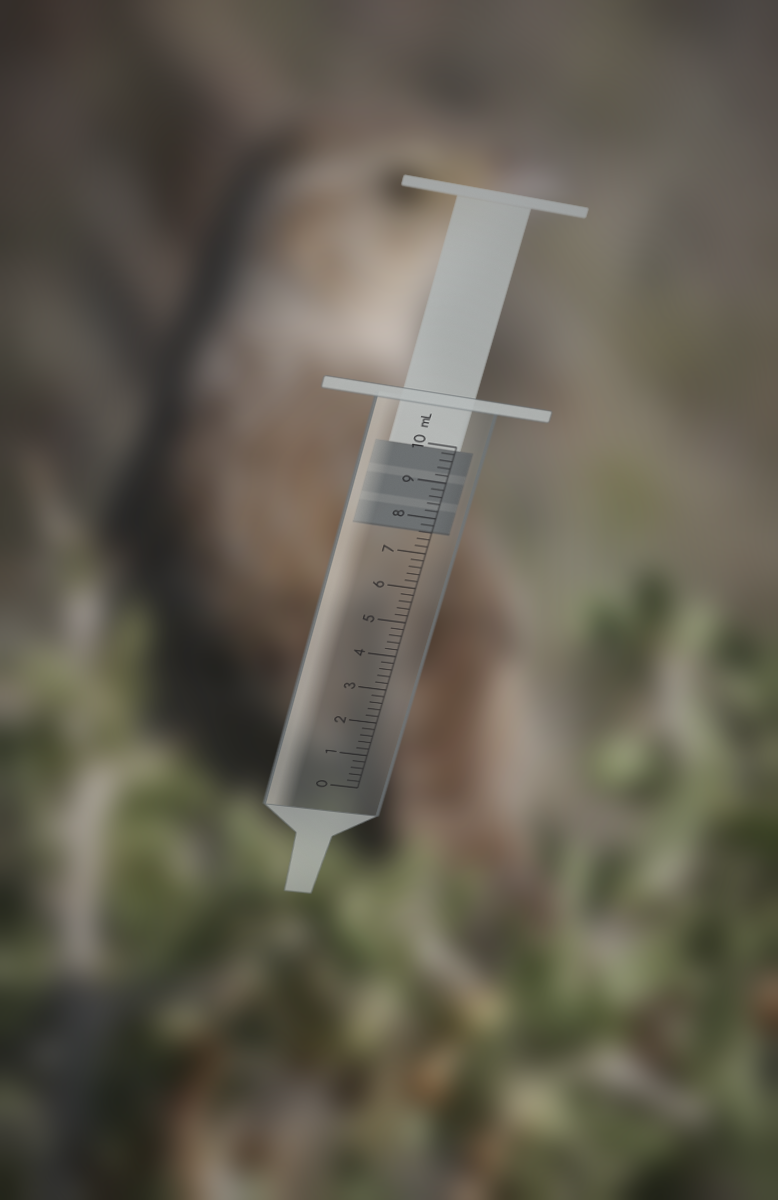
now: 7.6
